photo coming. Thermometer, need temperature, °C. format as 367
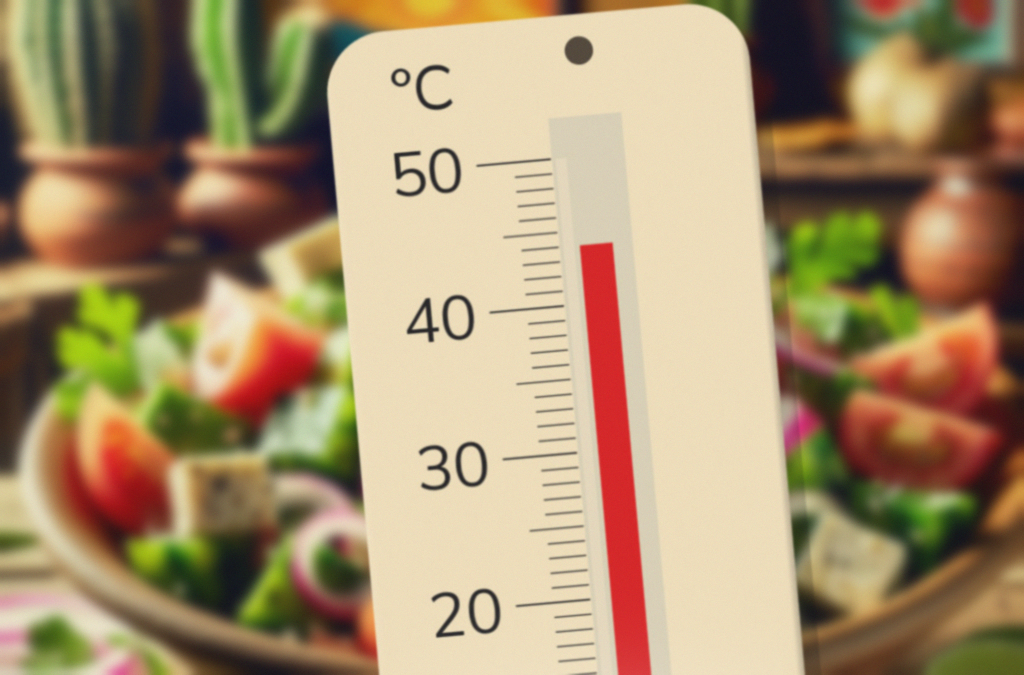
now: 44
